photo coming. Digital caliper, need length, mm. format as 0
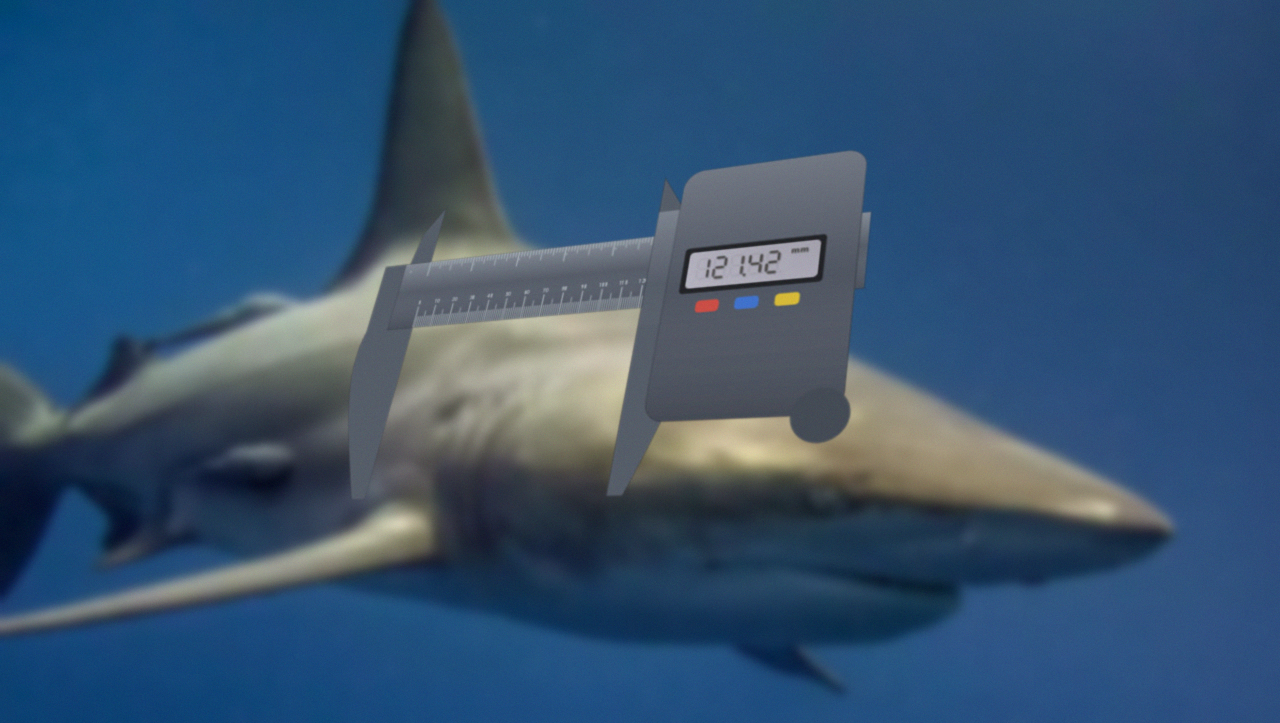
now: 121.42
